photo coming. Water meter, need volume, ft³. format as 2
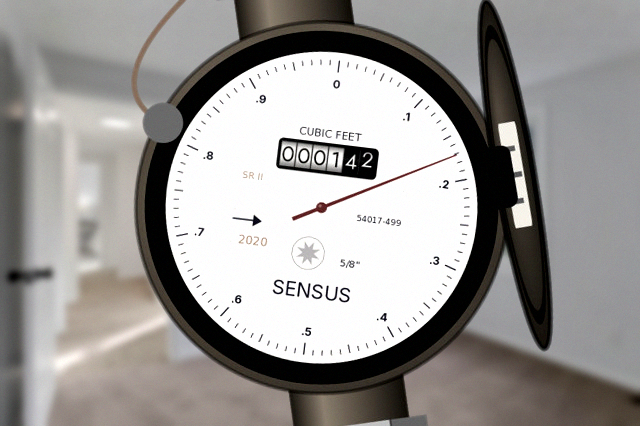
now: 142.17
